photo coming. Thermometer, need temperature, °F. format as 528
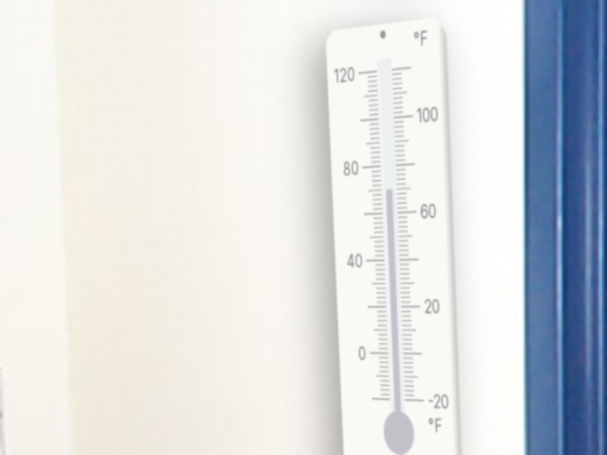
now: 70
